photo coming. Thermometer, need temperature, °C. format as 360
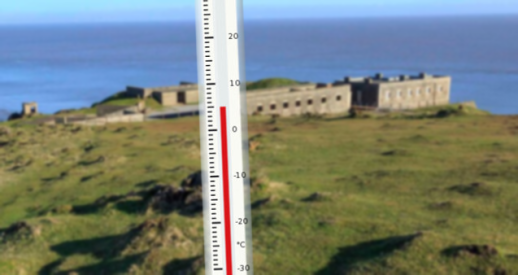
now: 5
